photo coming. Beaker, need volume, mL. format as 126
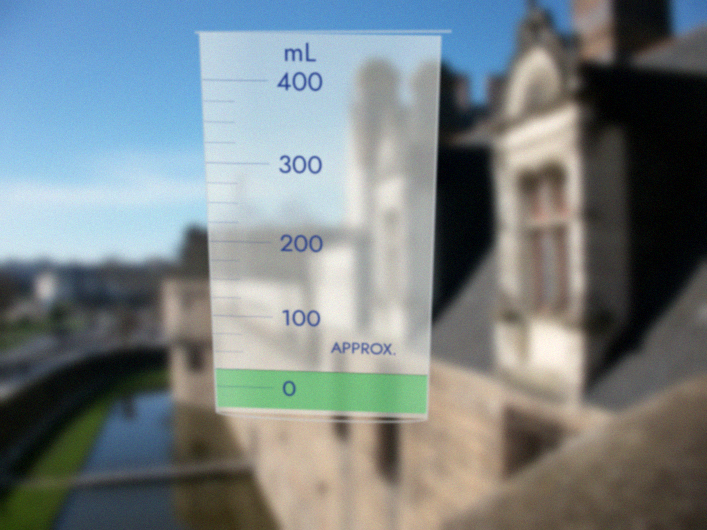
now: 25
